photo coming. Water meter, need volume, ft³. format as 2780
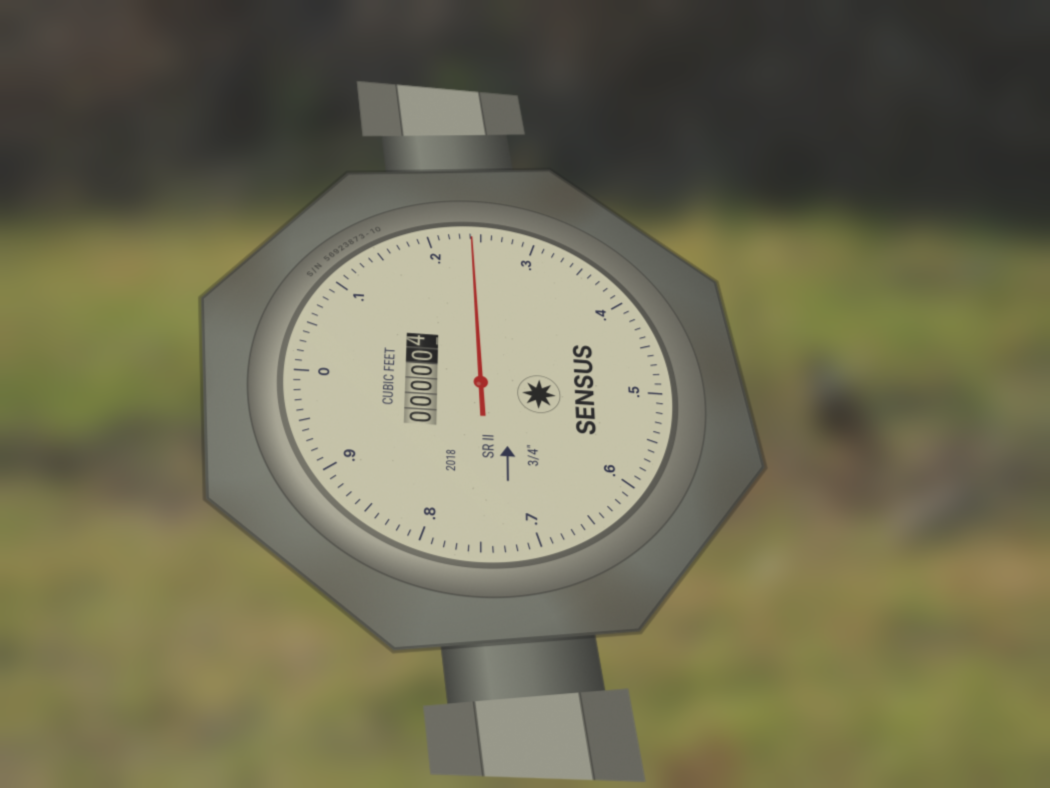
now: 4.24
